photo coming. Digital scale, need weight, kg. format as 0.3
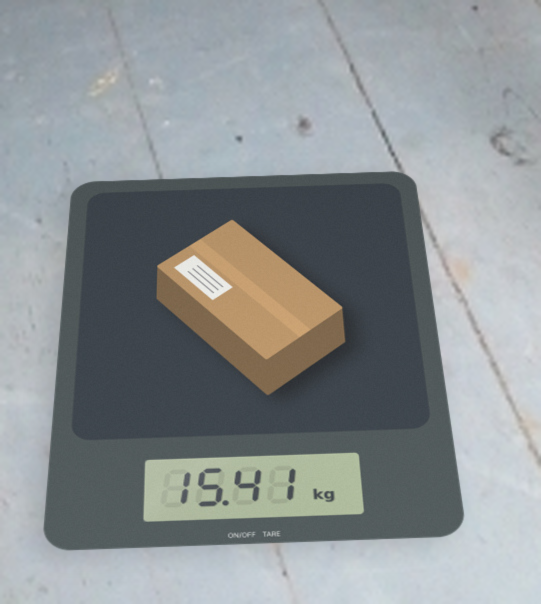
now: 15.41
